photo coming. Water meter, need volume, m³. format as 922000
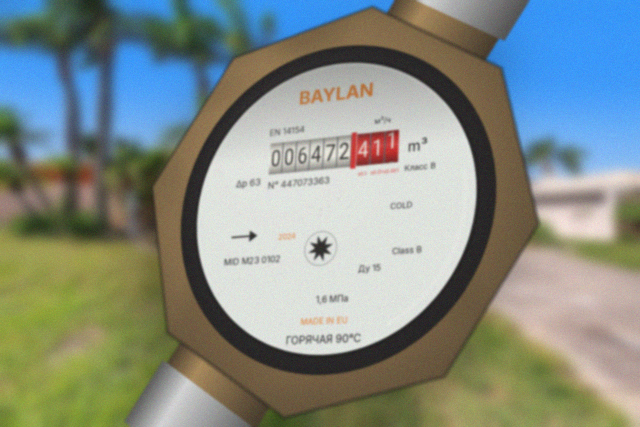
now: 6472.411
